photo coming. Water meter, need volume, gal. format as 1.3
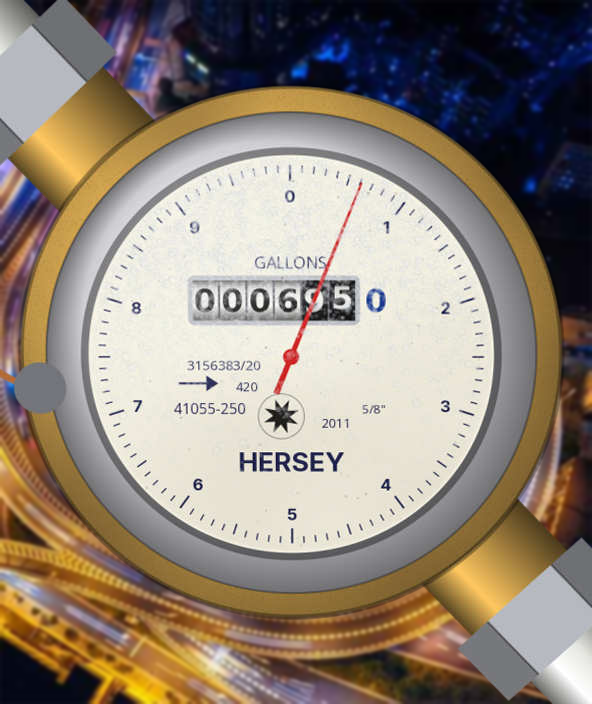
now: 6950.6
